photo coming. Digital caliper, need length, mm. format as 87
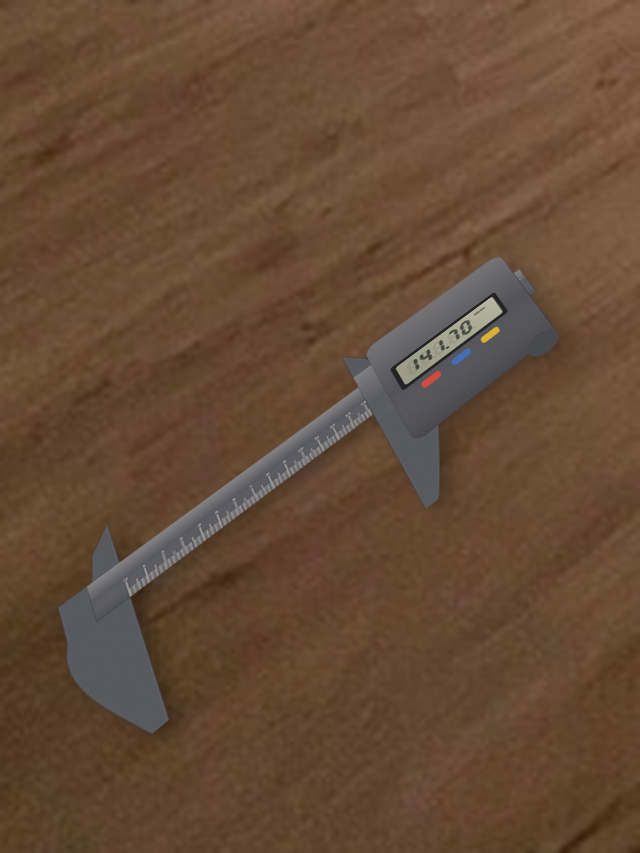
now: 141.70
